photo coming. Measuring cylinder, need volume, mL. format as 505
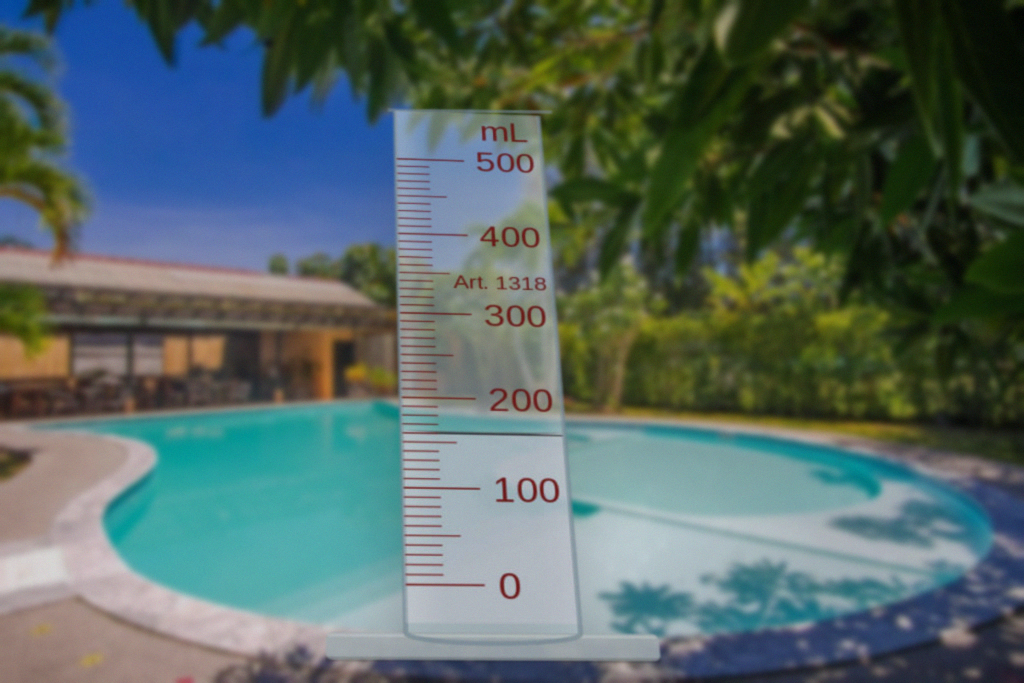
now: 160
